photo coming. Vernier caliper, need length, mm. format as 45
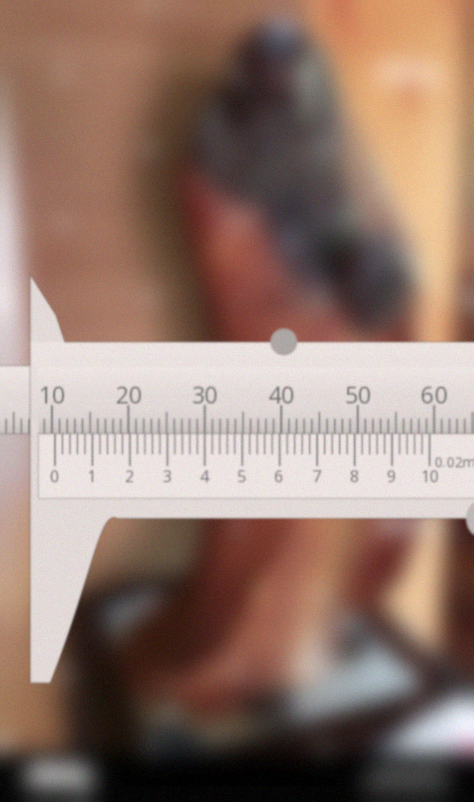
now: 10.4
